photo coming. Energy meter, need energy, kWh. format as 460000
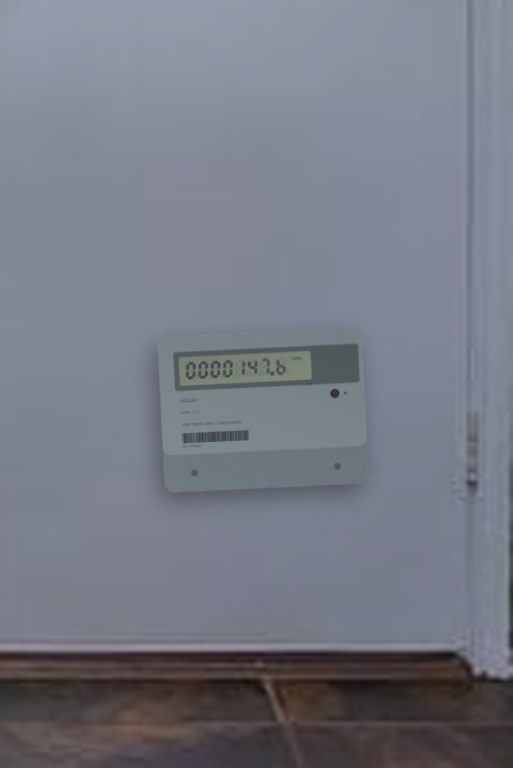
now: 147.6
